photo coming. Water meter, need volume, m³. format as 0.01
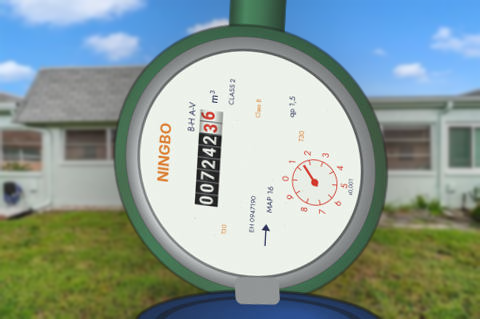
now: 7242.361
